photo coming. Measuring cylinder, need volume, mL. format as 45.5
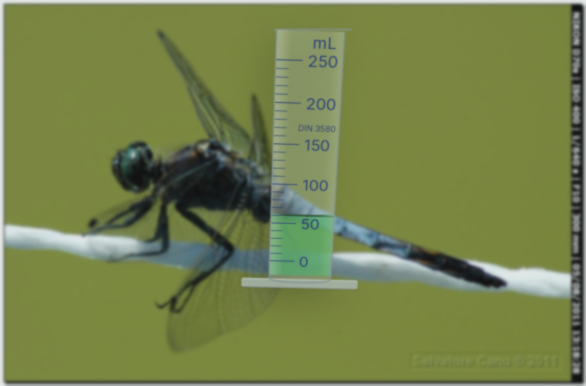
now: 60
